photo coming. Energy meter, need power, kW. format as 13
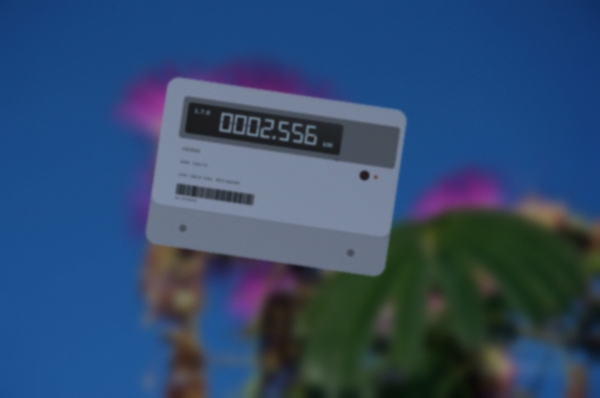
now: 2.556
